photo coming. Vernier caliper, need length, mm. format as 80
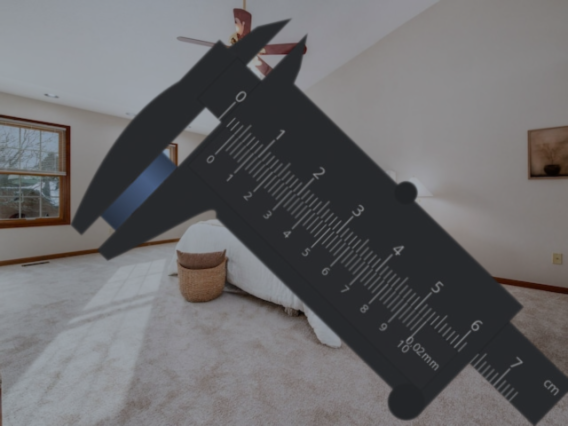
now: 4.0
